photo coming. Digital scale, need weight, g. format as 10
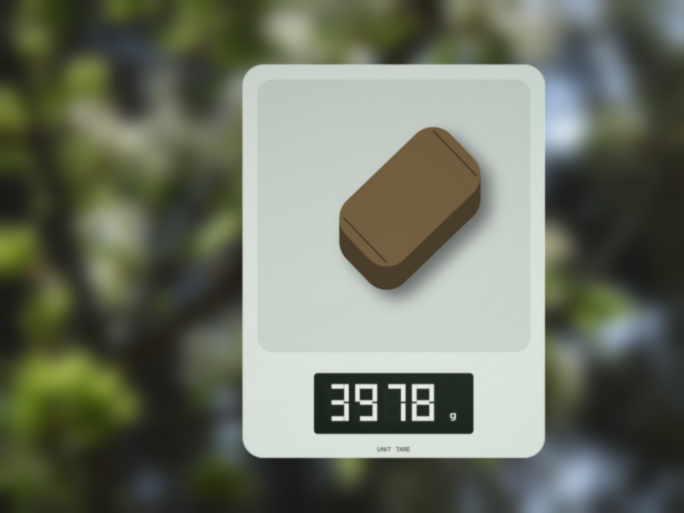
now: 3978
